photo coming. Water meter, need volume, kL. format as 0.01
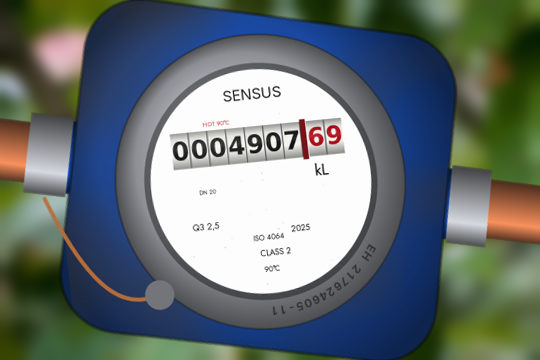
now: 4907.69
